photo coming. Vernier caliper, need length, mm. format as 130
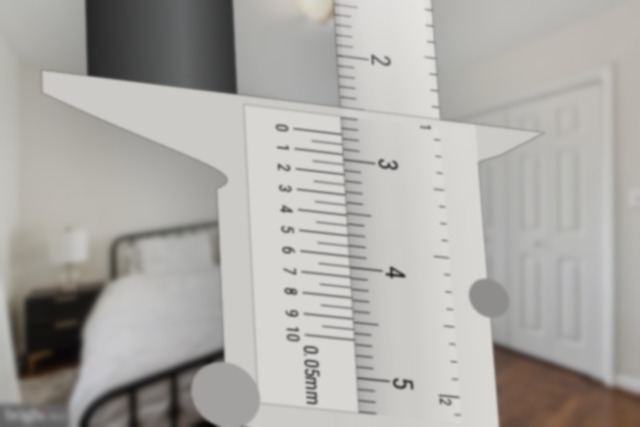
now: 27.6
